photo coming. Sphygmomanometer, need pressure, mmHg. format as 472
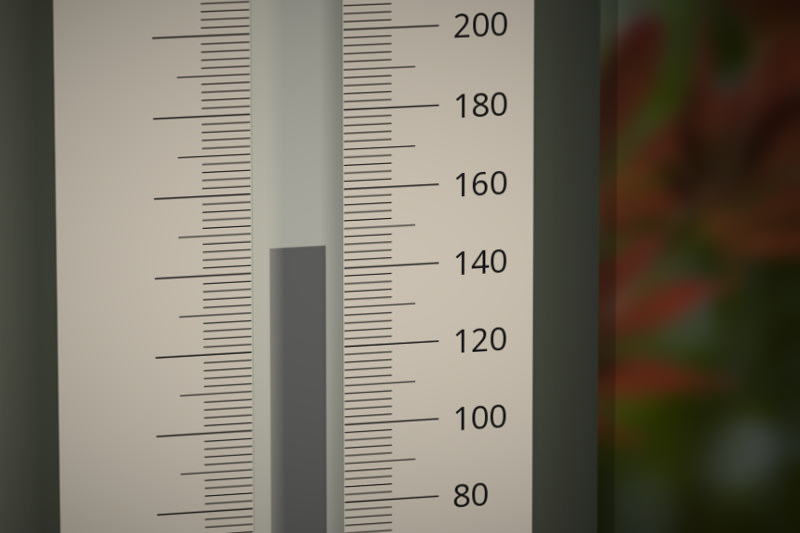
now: 146
